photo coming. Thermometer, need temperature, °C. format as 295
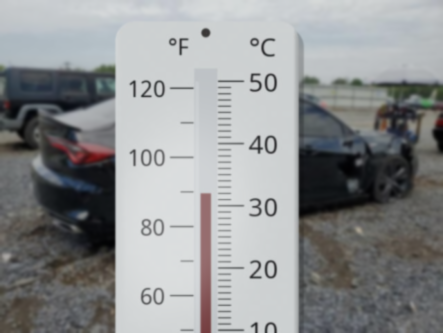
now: 32
